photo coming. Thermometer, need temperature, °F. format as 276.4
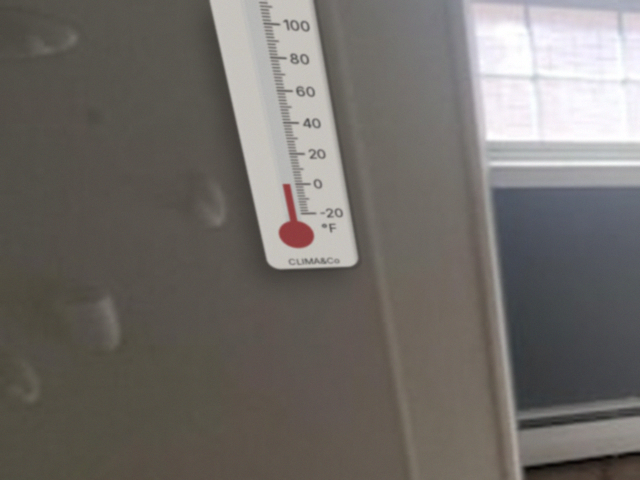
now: 0
